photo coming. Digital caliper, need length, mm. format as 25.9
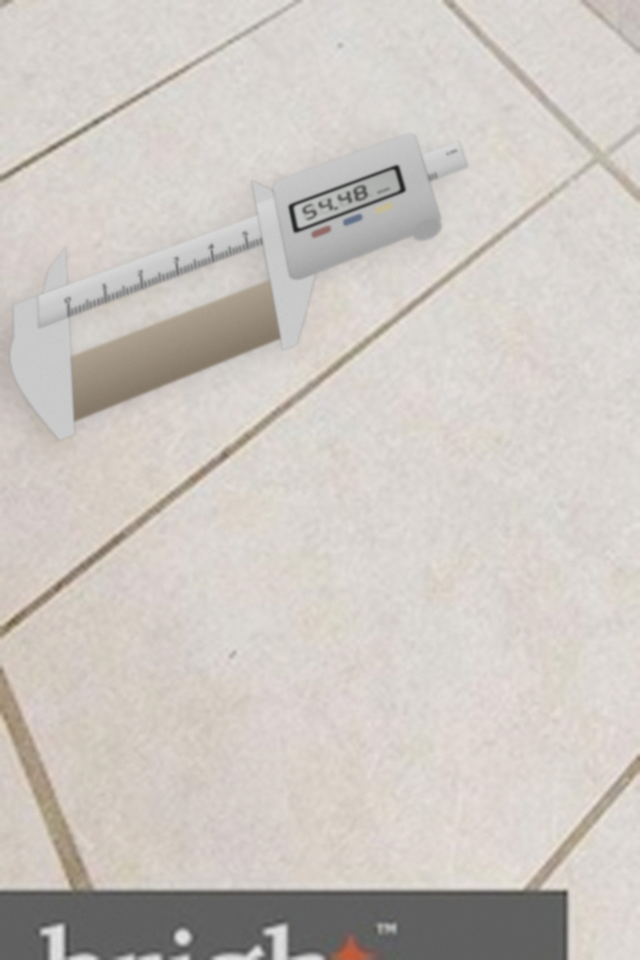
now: 54.48
